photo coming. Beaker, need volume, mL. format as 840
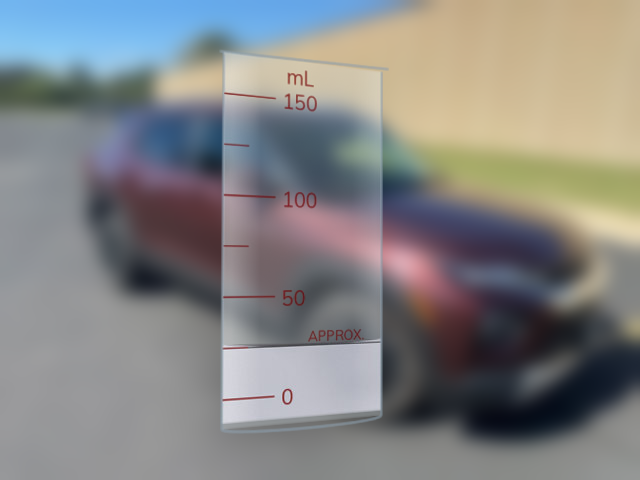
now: 25
